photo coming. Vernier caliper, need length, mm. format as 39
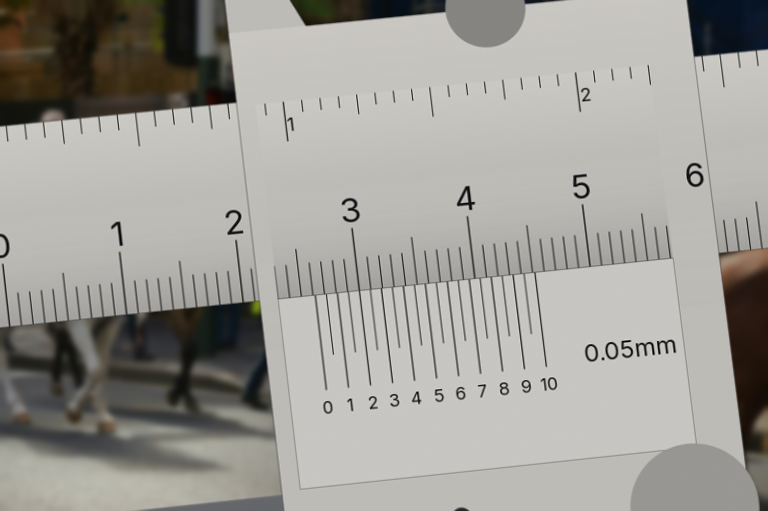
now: 26.2
